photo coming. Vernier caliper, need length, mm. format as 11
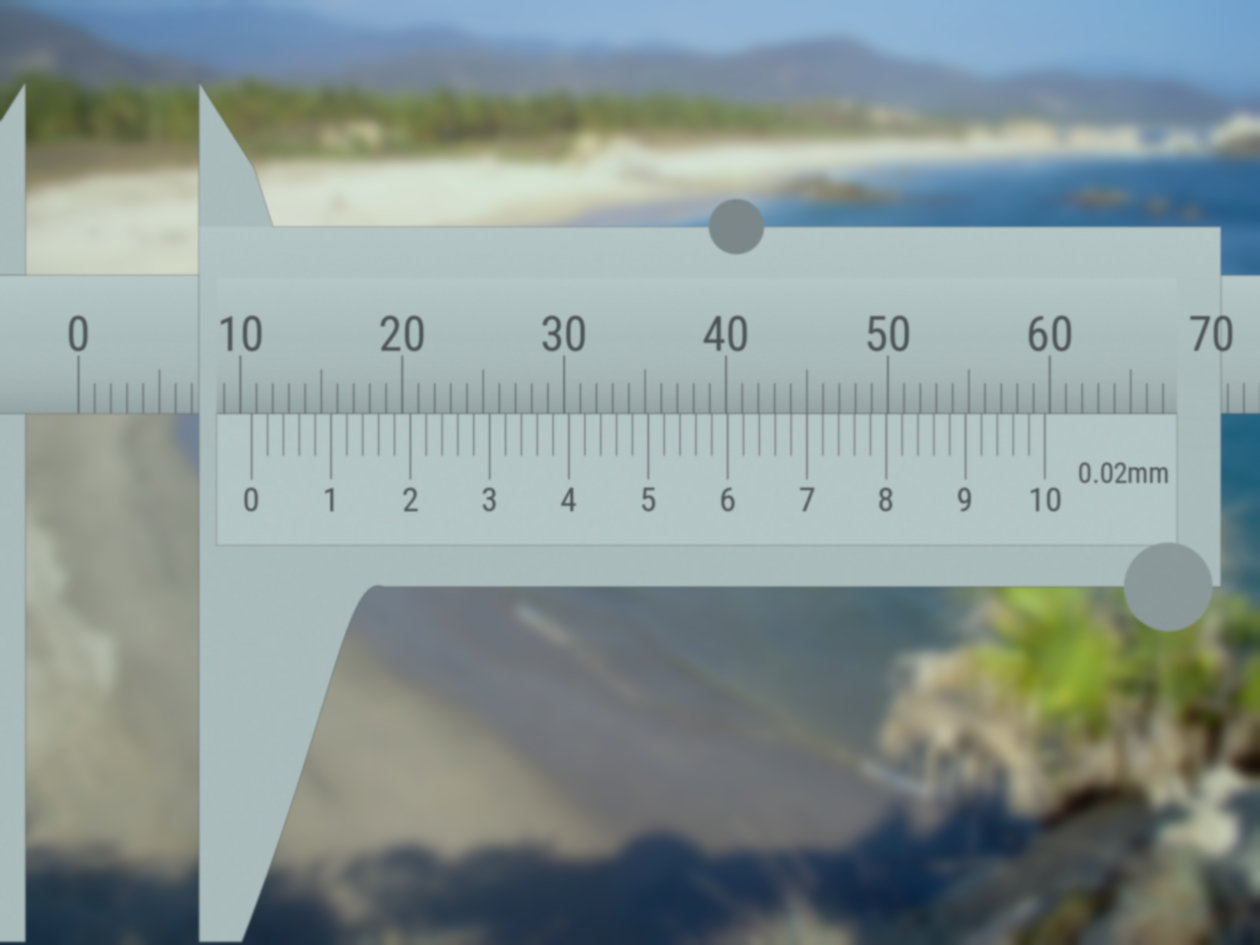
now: 10.7
